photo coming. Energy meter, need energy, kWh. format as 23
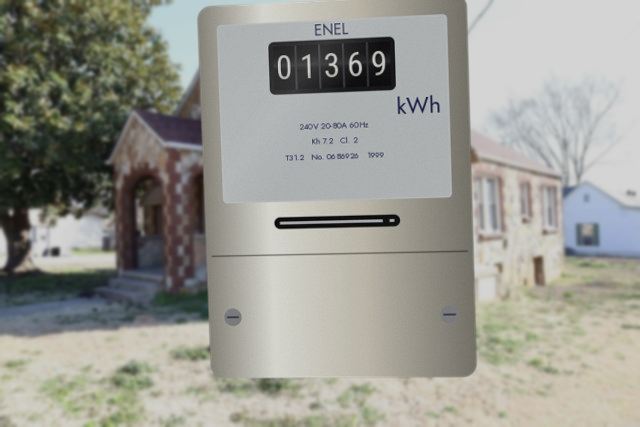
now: 1369
